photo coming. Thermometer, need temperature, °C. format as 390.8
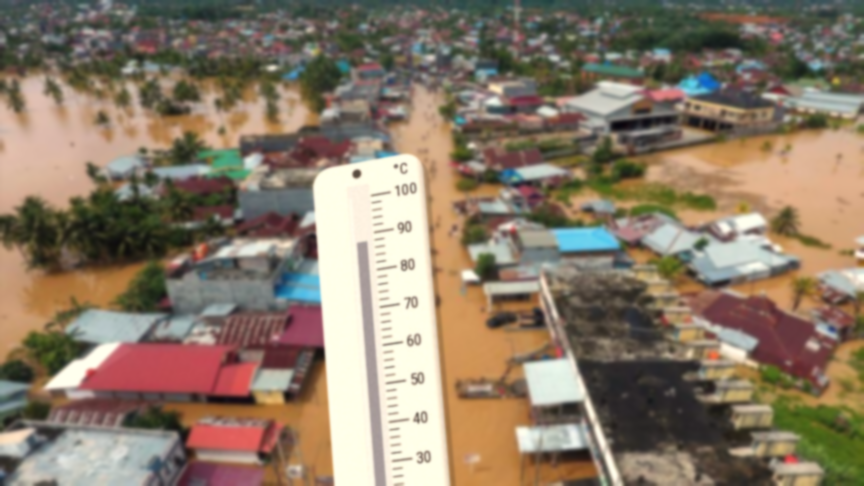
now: 88
